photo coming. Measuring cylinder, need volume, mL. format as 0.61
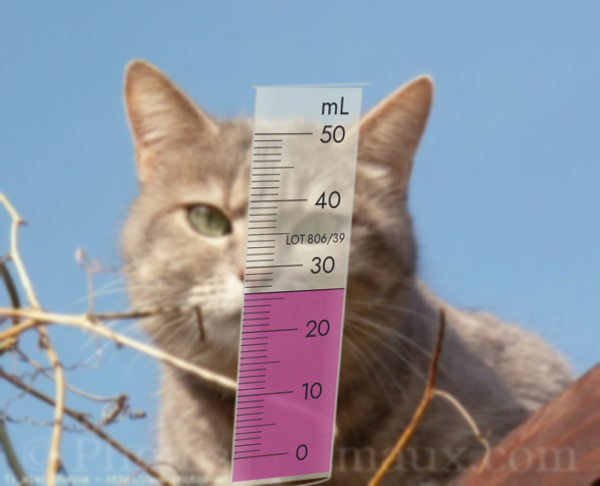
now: 26
